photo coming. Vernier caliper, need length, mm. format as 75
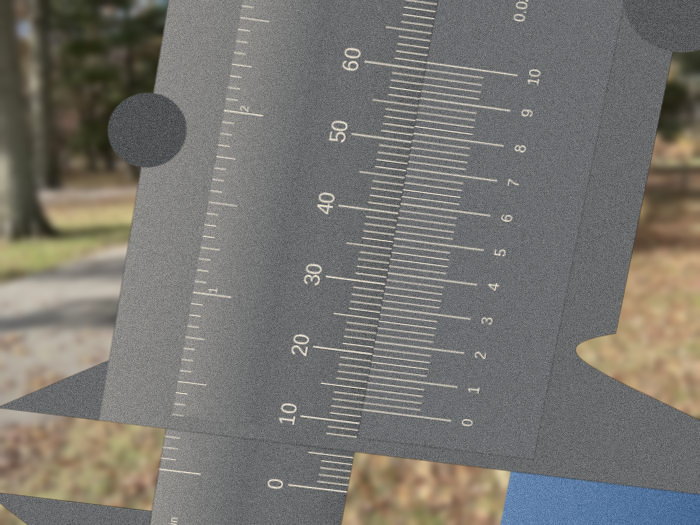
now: 12.0
